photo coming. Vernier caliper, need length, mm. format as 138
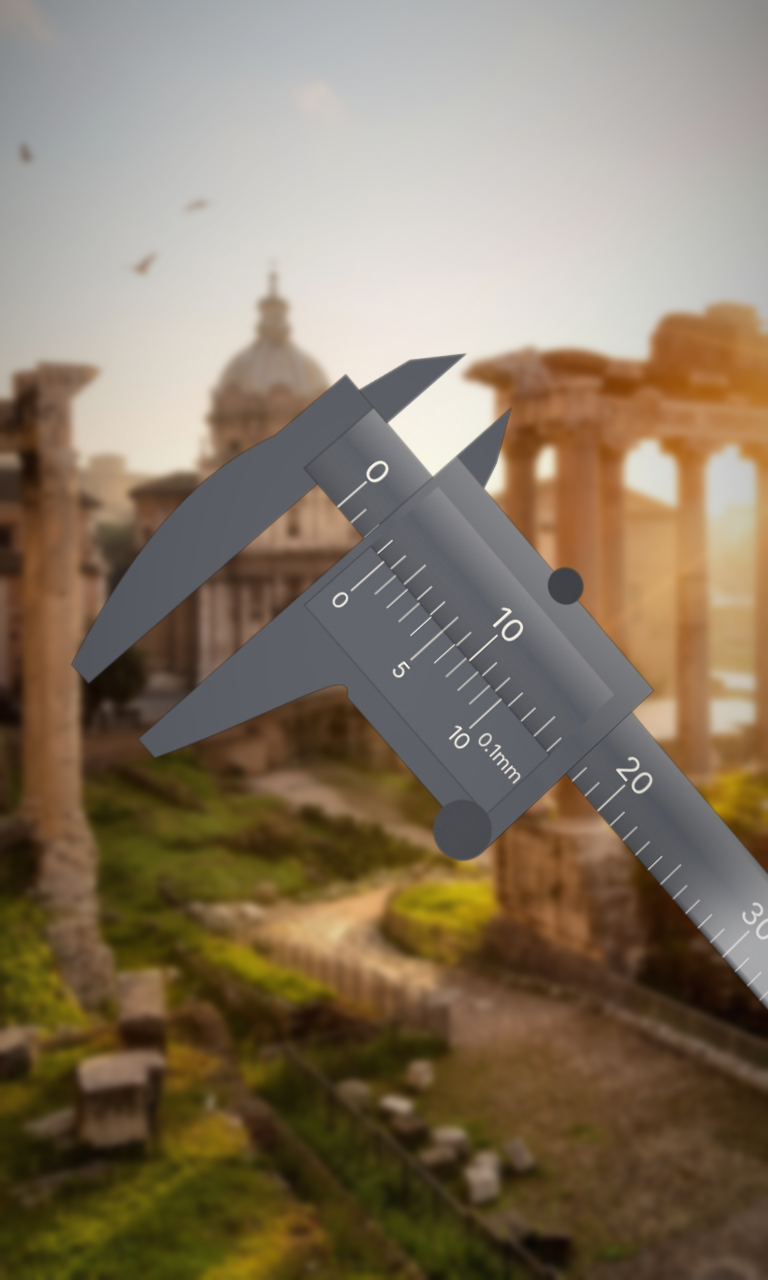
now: 3.5
